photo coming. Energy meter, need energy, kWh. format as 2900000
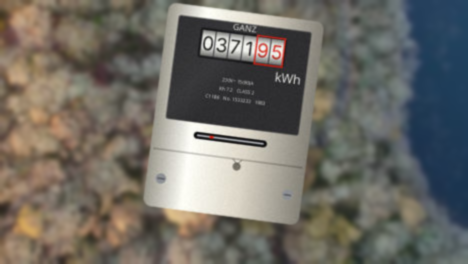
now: 371.95
